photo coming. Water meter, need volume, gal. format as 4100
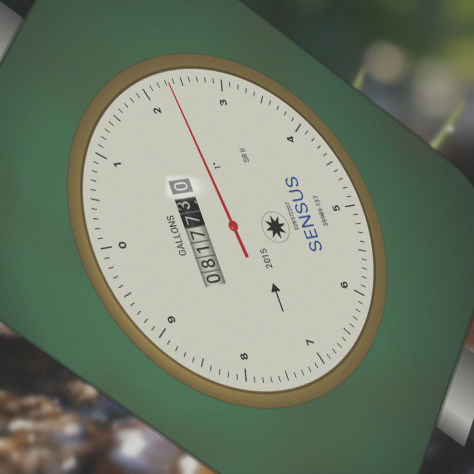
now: 817732.3
